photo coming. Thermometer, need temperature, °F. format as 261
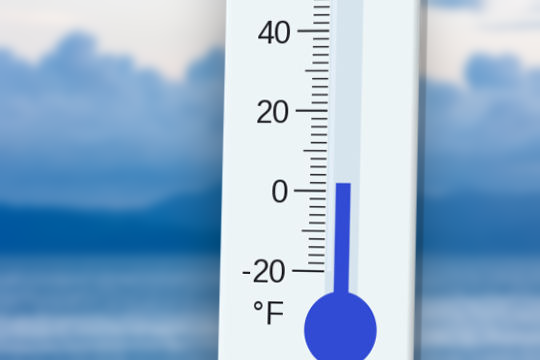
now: 2
